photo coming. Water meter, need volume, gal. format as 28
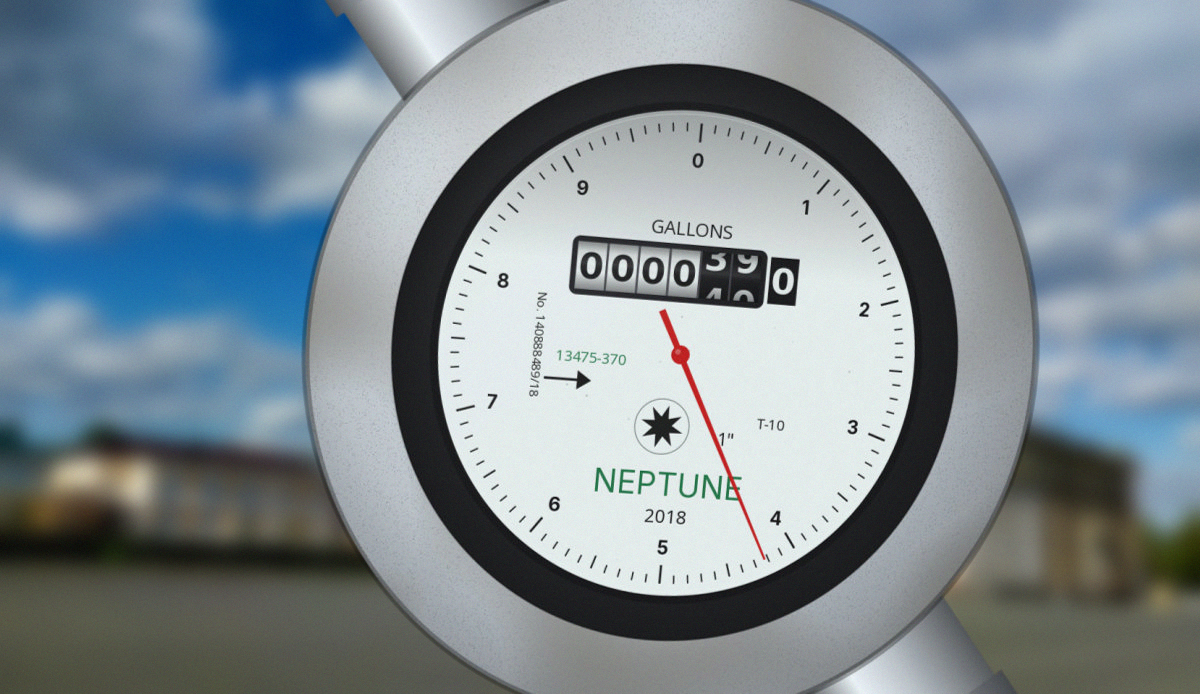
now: 394.2
